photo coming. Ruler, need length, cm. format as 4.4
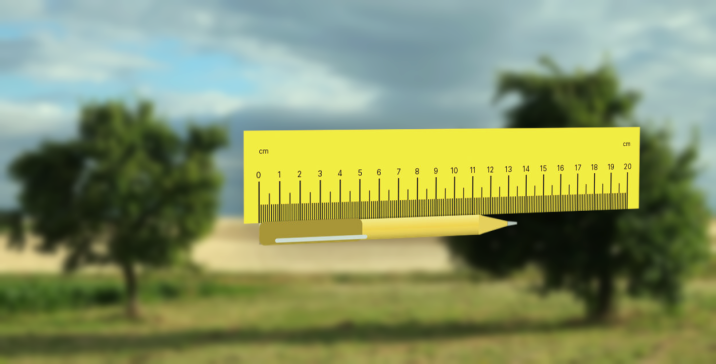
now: 13.5
